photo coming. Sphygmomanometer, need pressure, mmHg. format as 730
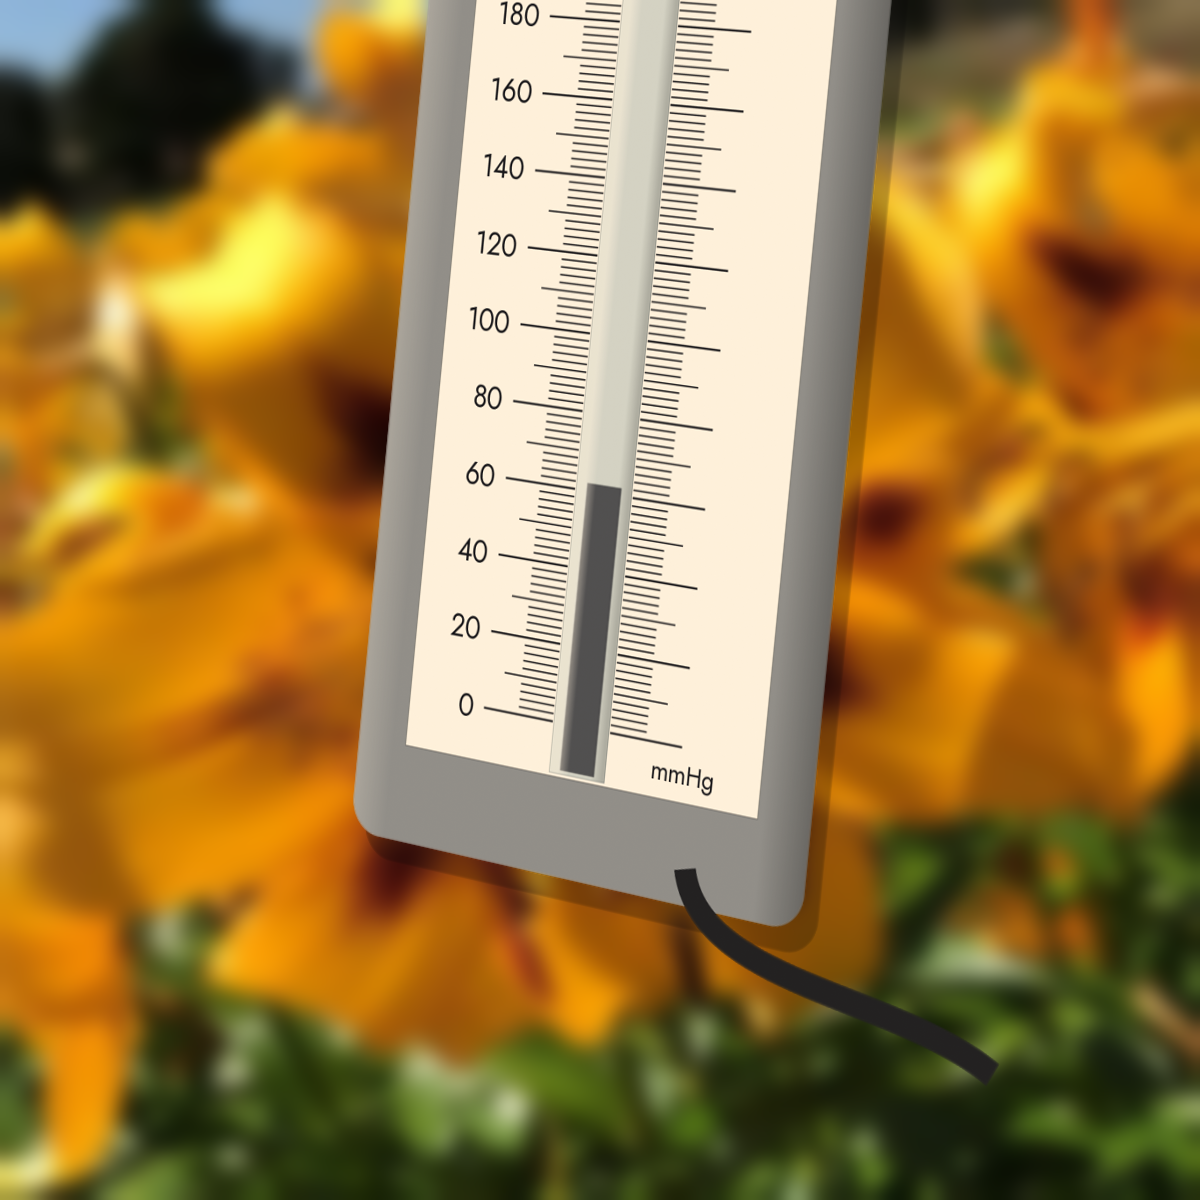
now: 62
